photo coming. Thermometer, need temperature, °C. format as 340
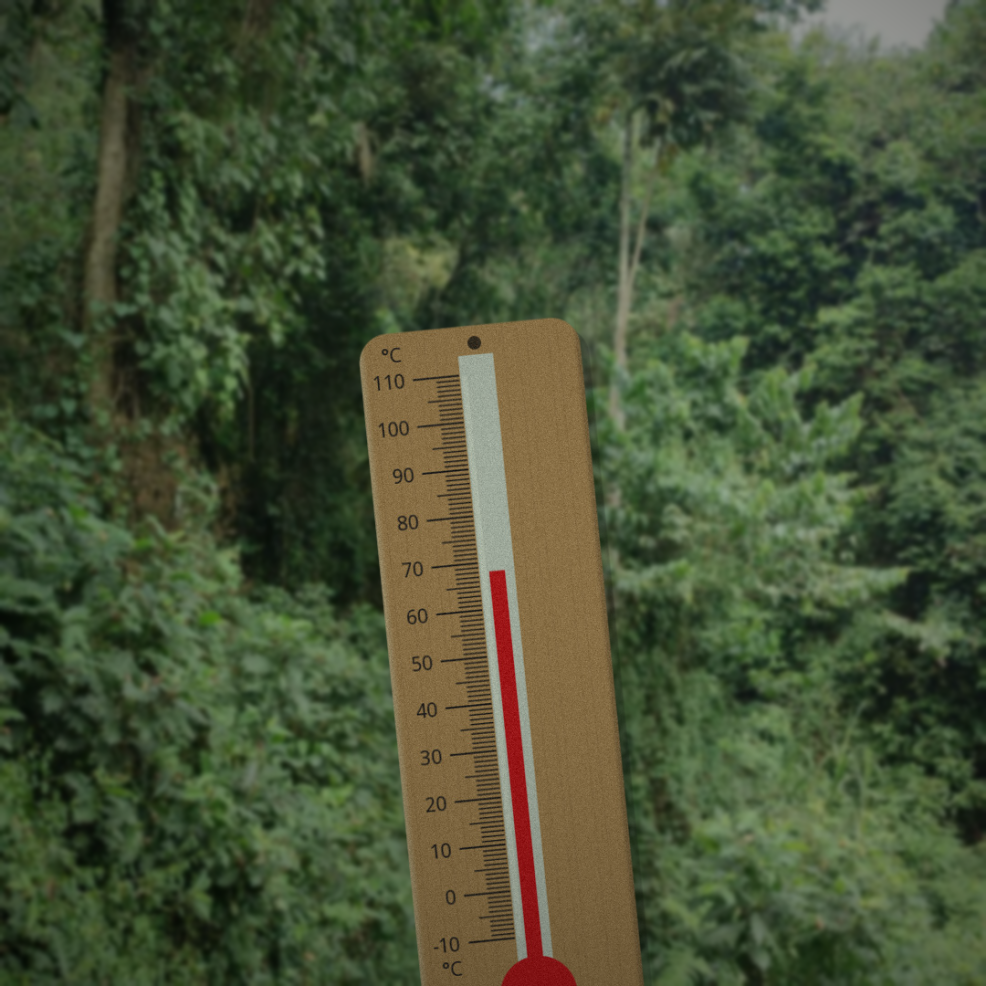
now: 68
